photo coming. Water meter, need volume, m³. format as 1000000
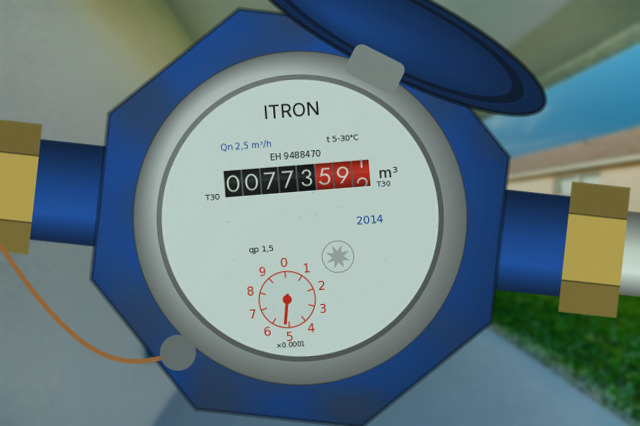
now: 773.5915
